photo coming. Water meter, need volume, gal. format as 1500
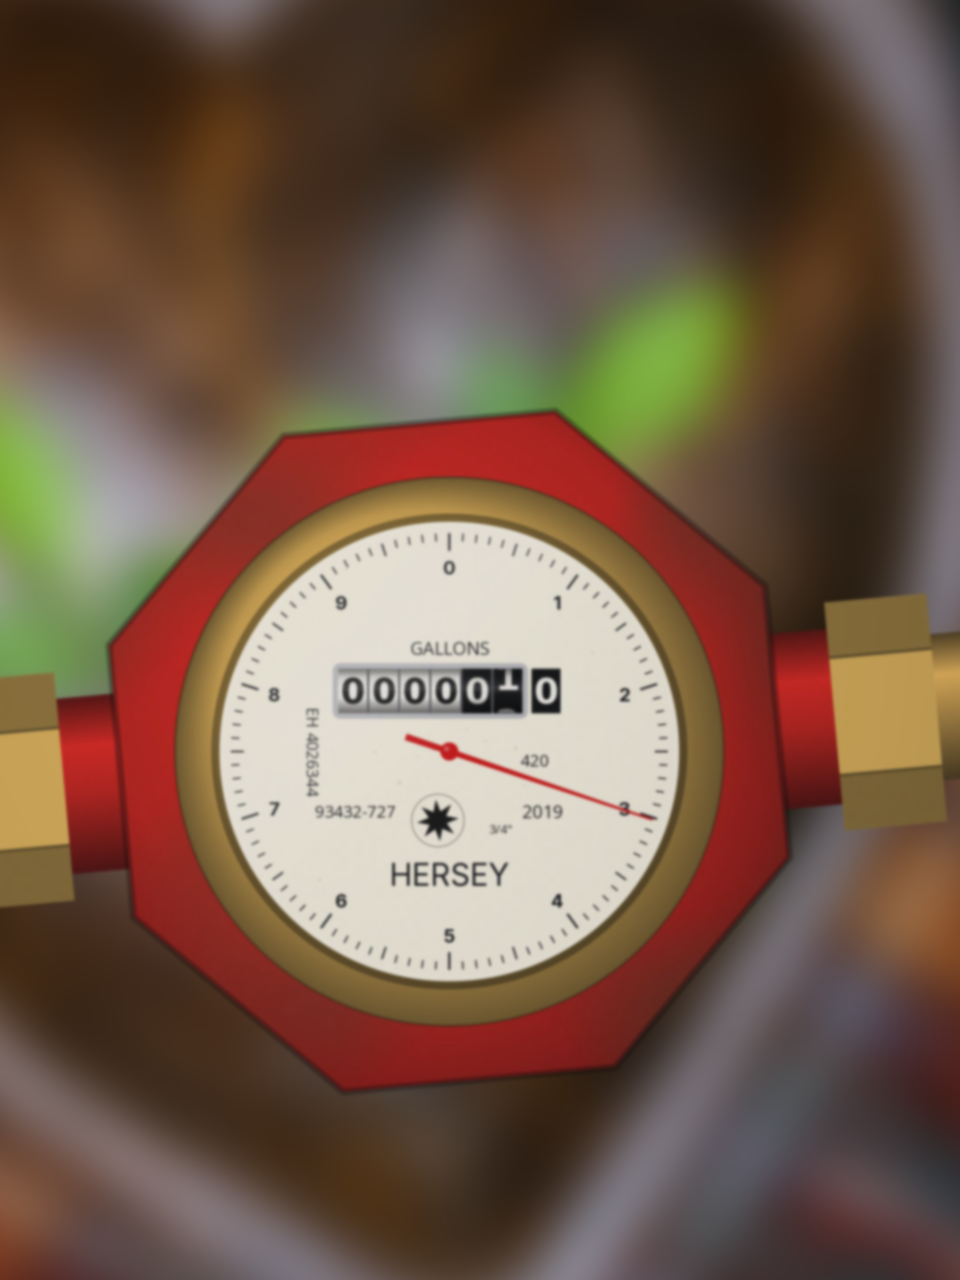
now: 13.0
